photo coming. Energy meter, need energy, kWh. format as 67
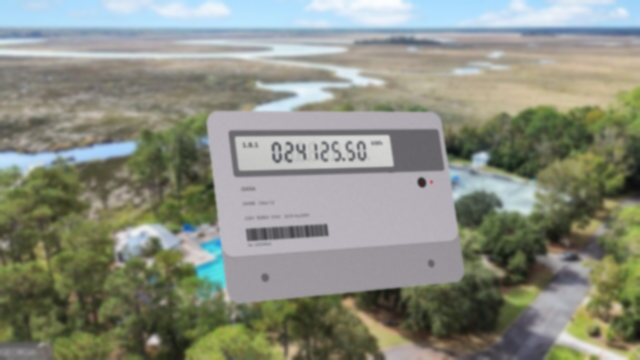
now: 24125.50
